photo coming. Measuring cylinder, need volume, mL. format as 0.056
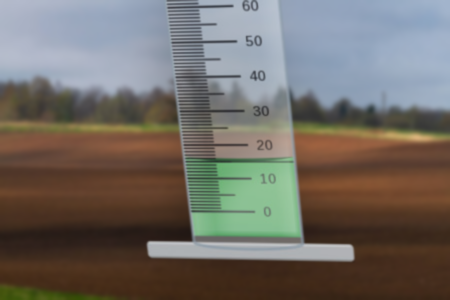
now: 15
